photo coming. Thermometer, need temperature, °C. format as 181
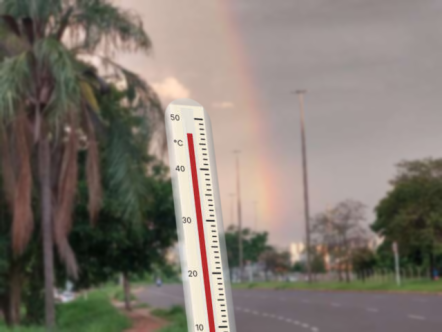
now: 47
